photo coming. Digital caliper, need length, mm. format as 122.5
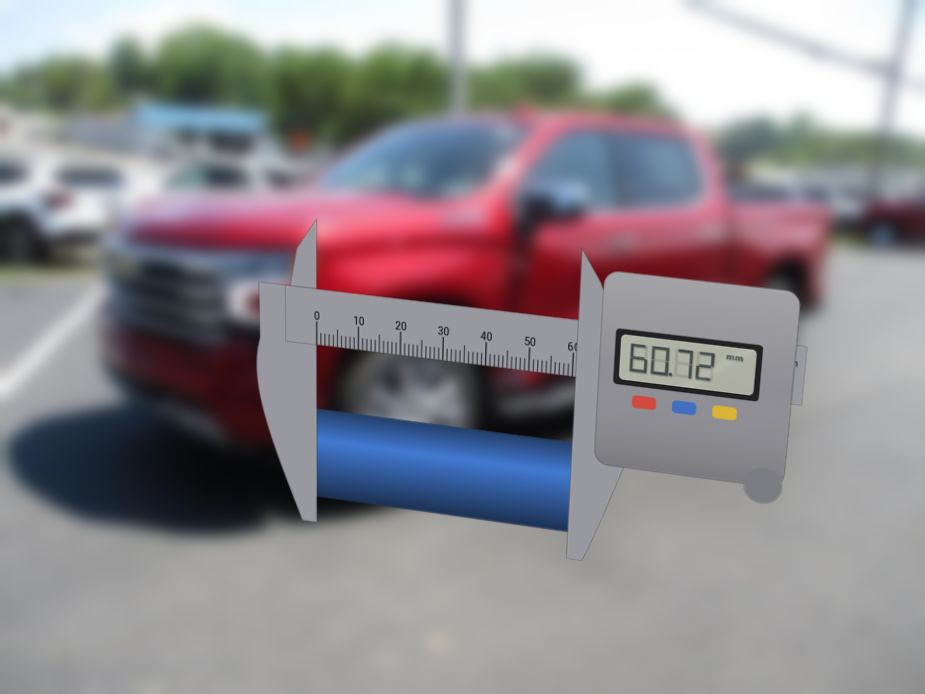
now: 60.72
